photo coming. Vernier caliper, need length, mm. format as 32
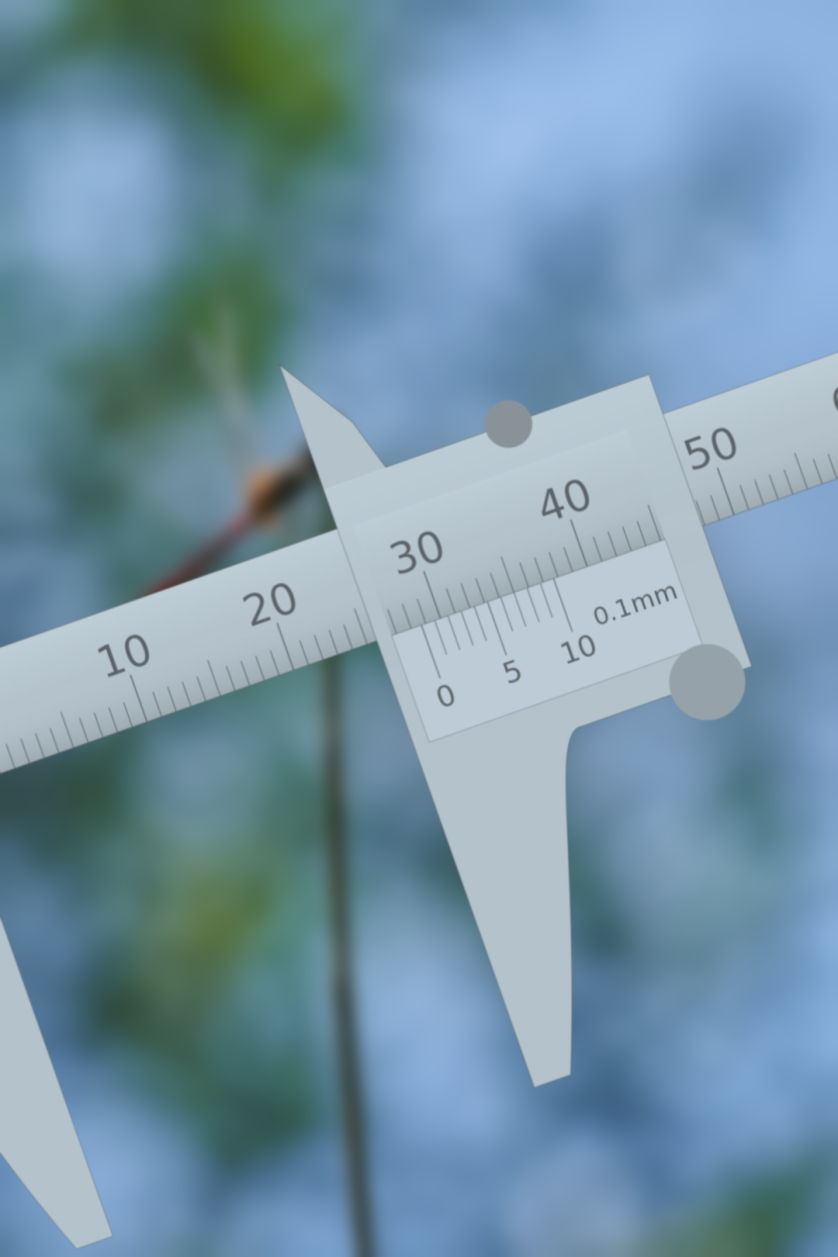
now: 28.7
